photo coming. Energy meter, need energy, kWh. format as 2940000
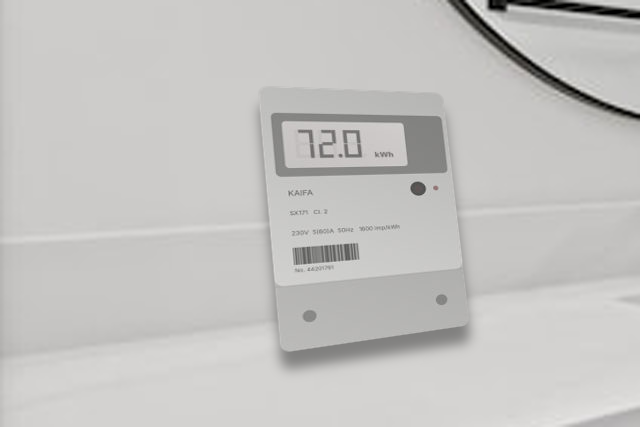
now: 72.0
